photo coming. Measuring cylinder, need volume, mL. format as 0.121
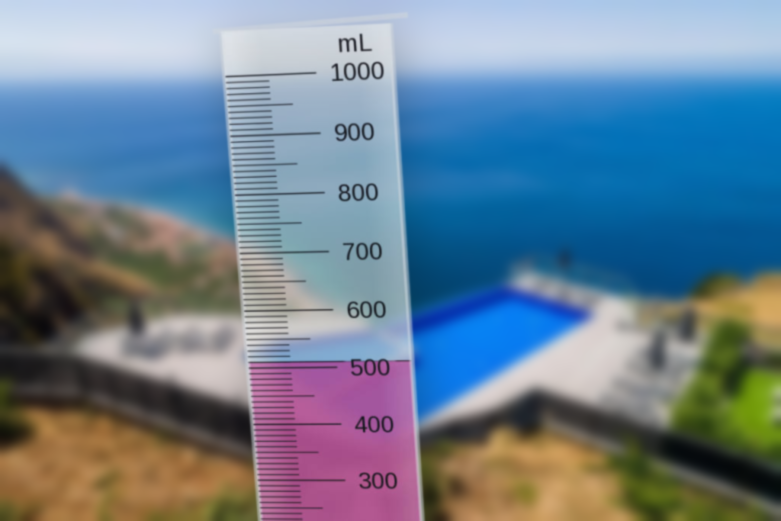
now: 510
